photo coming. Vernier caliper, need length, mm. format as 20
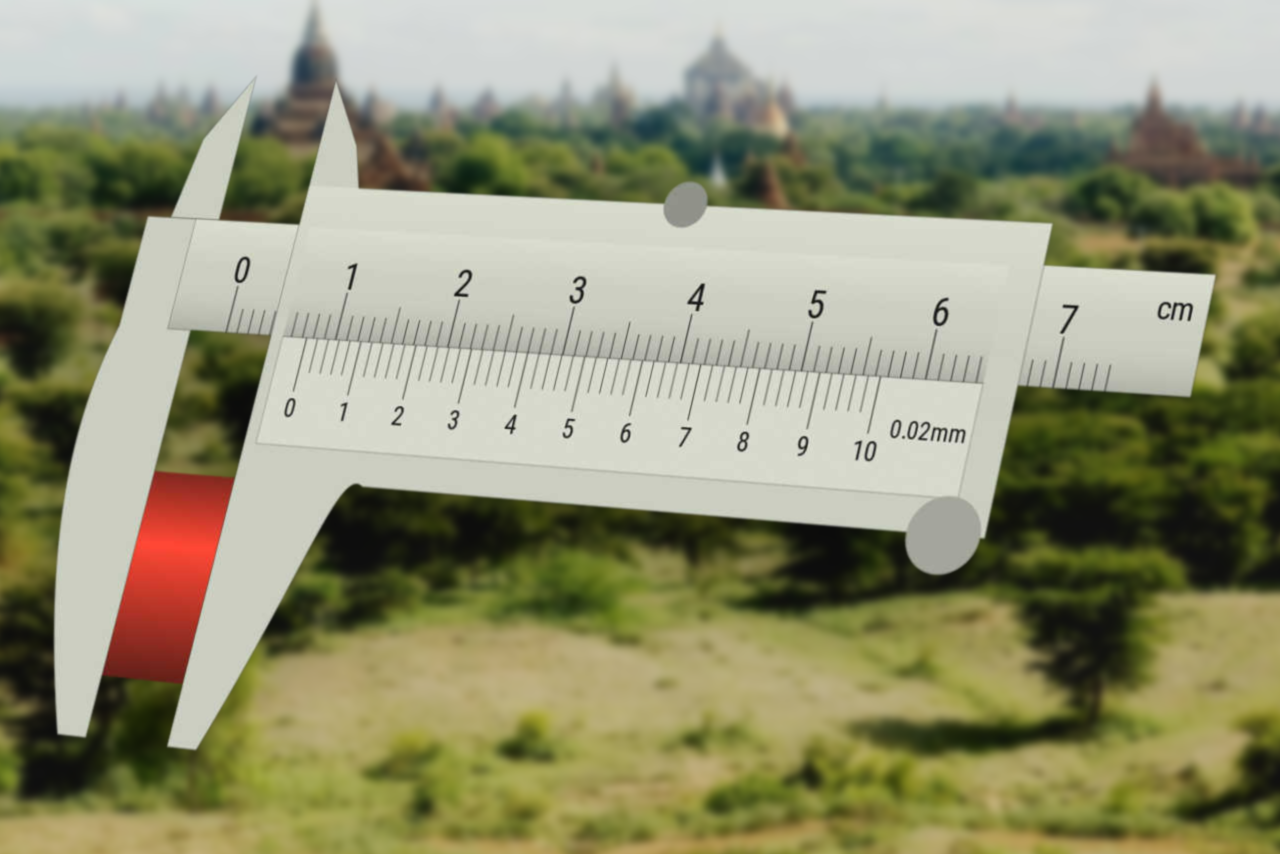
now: 7.4
